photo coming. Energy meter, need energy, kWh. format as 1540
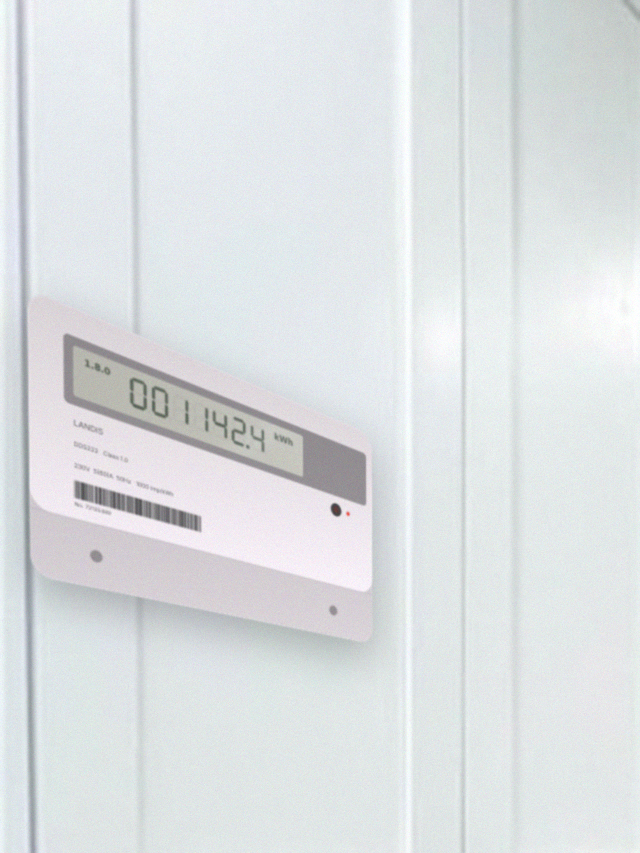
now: 1142.4
